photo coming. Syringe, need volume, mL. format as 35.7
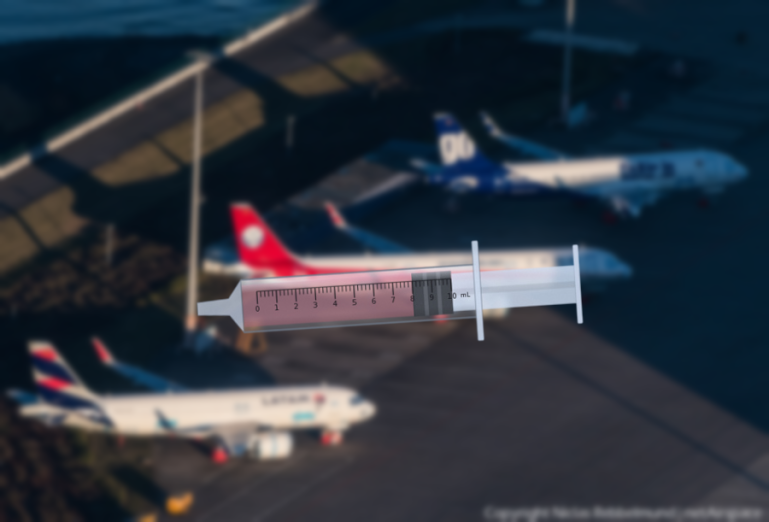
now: 8
